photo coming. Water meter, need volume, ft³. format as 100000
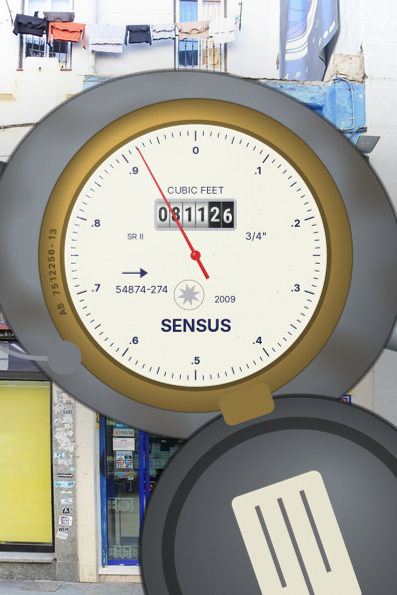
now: 81125.92
